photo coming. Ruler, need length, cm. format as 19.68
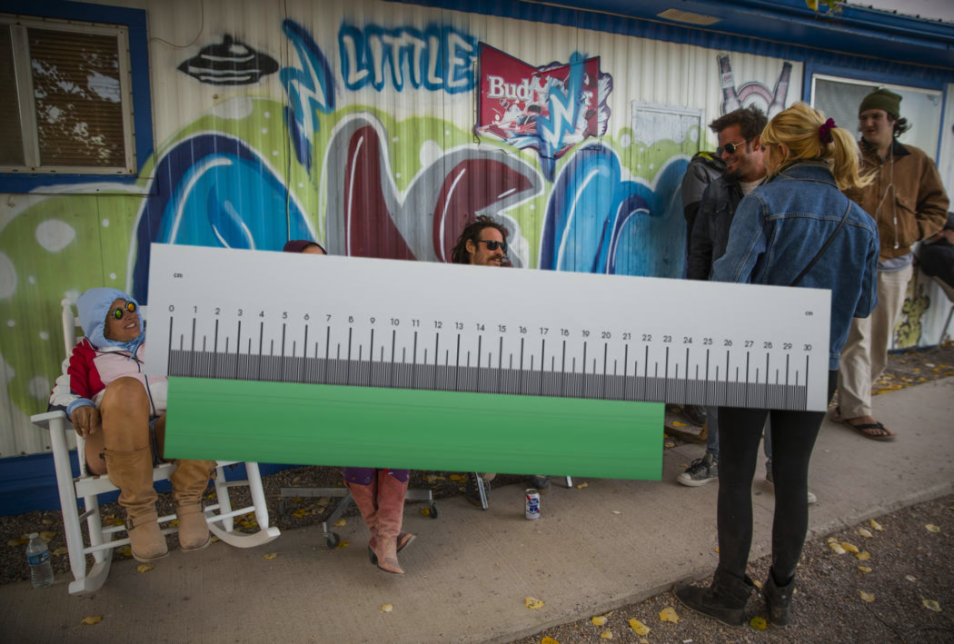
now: 23
